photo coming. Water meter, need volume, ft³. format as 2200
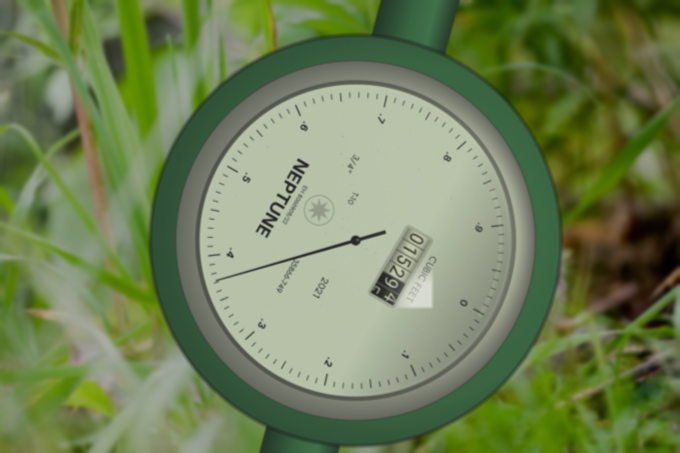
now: 15294.37
